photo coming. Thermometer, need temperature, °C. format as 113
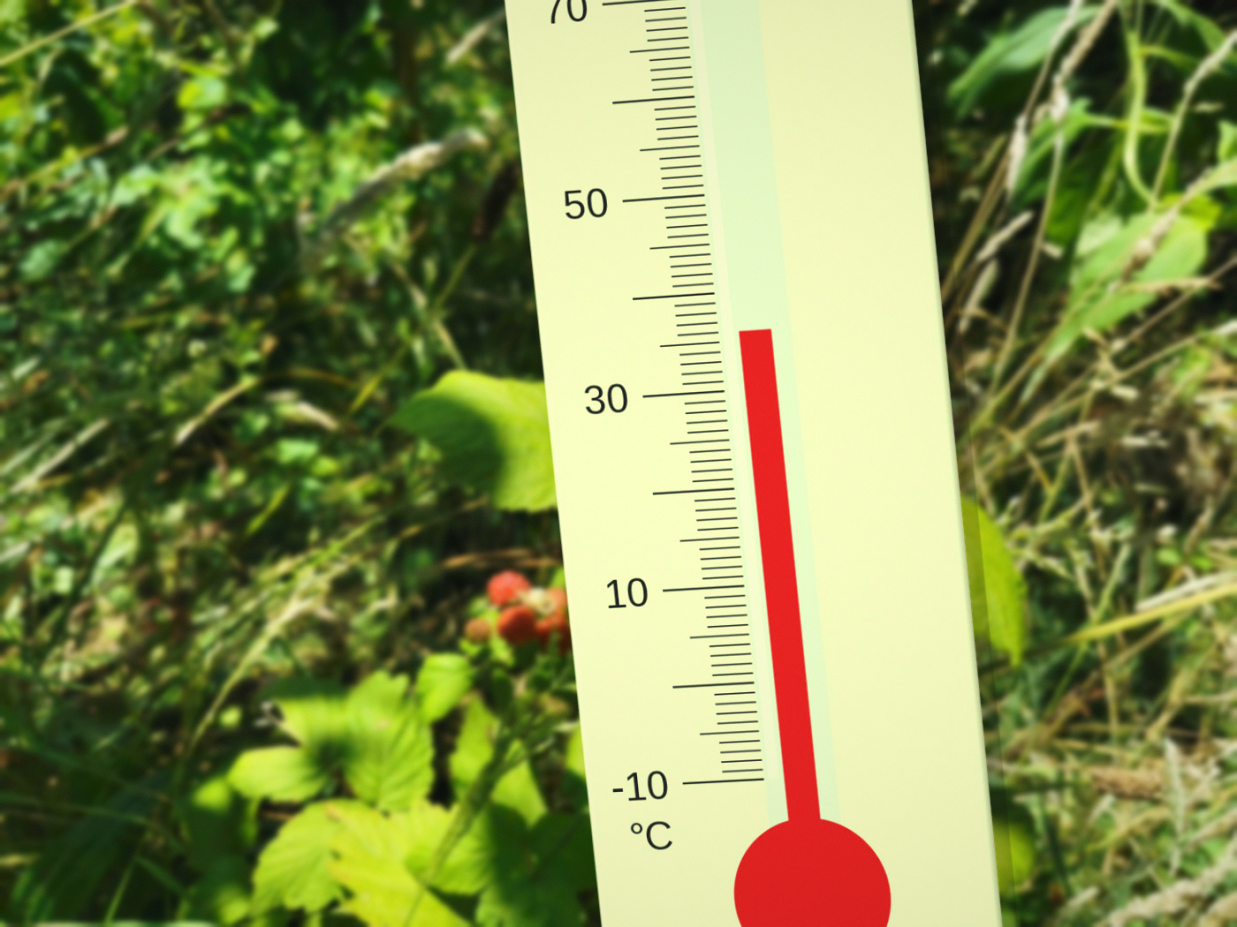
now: 36
